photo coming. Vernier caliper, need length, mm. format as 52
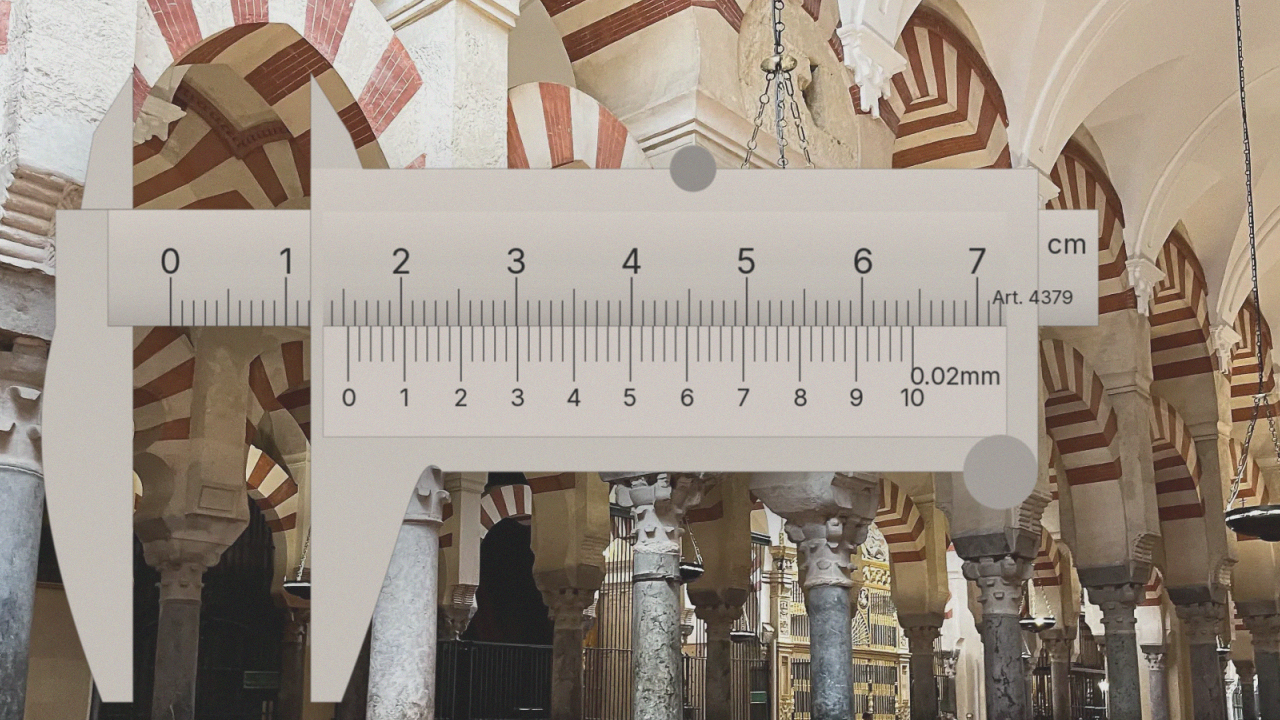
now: 15.4
